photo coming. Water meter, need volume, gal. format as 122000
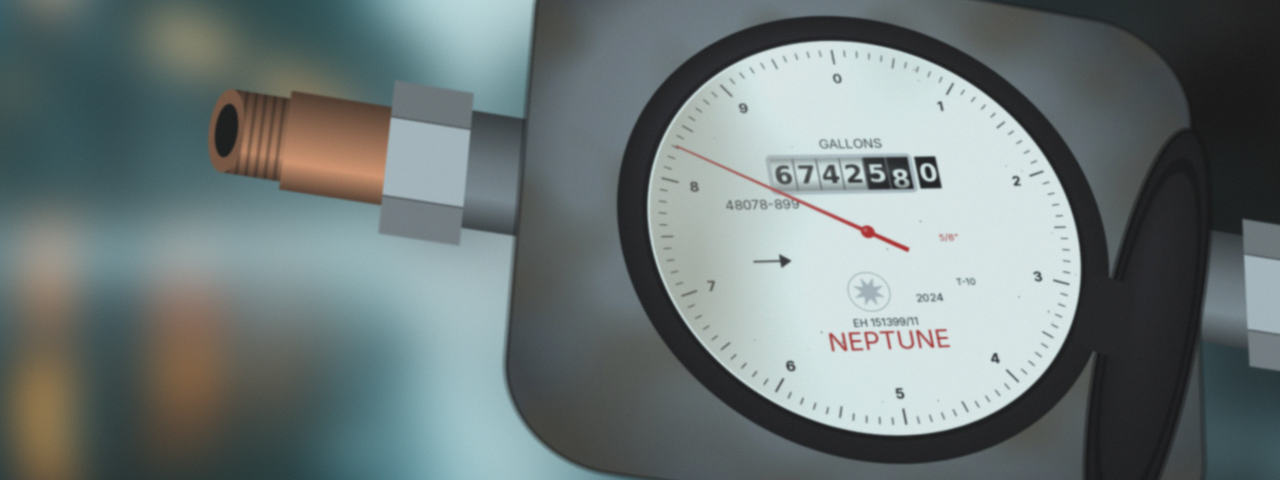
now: 6742578.3
